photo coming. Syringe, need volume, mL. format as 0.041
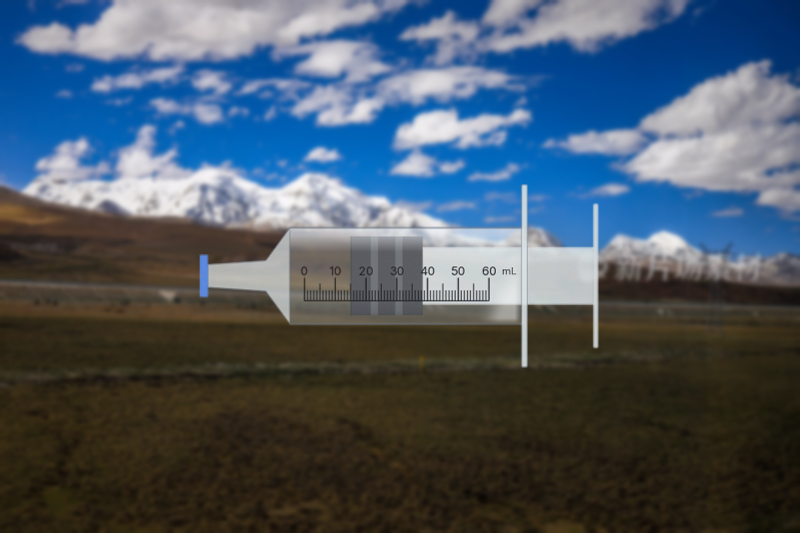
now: 15
